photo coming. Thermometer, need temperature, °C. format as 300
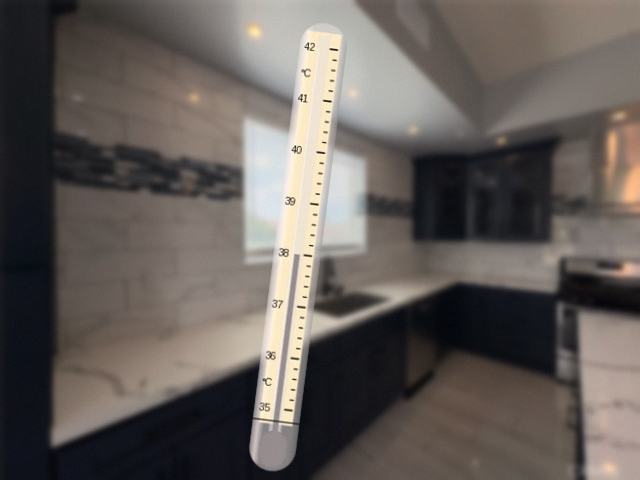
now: 38
